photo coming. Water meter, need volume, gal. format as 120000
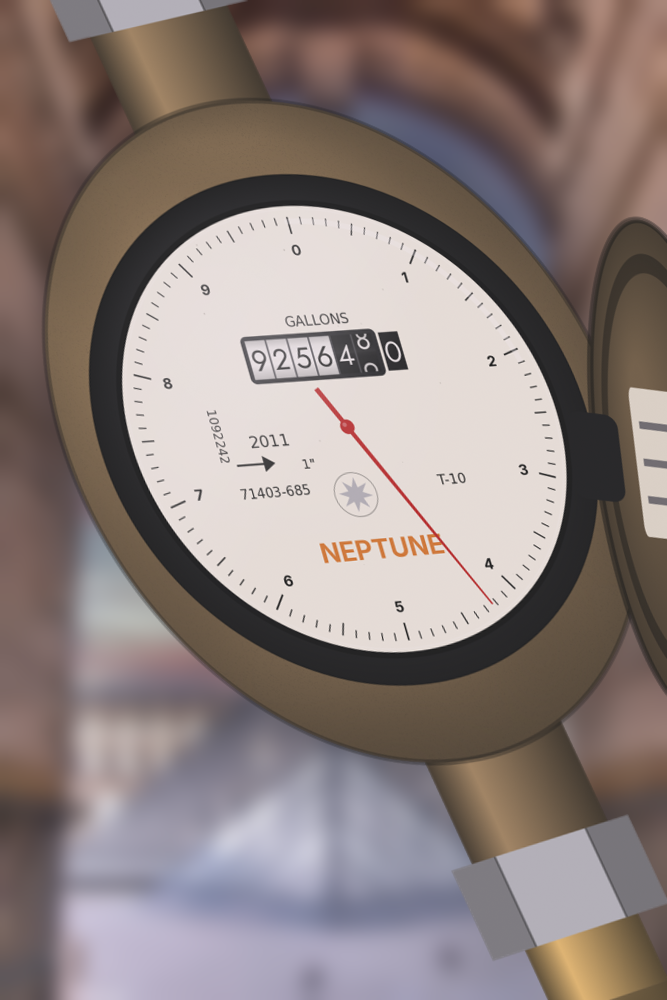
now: 9256484.2
